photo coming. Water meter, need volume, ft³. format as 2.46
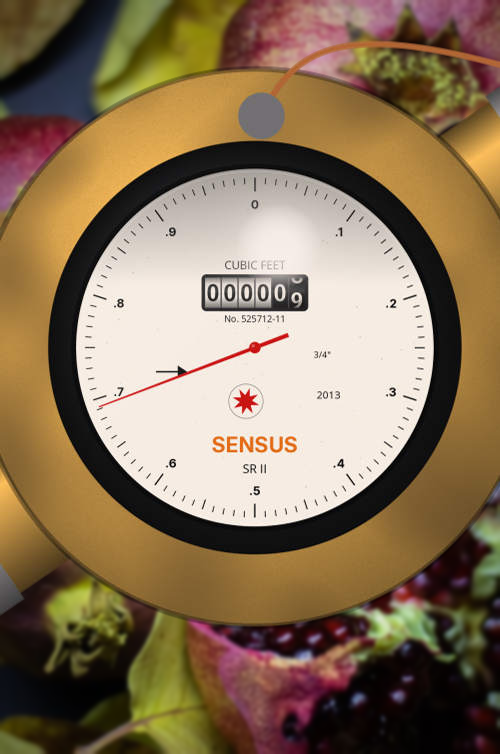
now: 8.69
